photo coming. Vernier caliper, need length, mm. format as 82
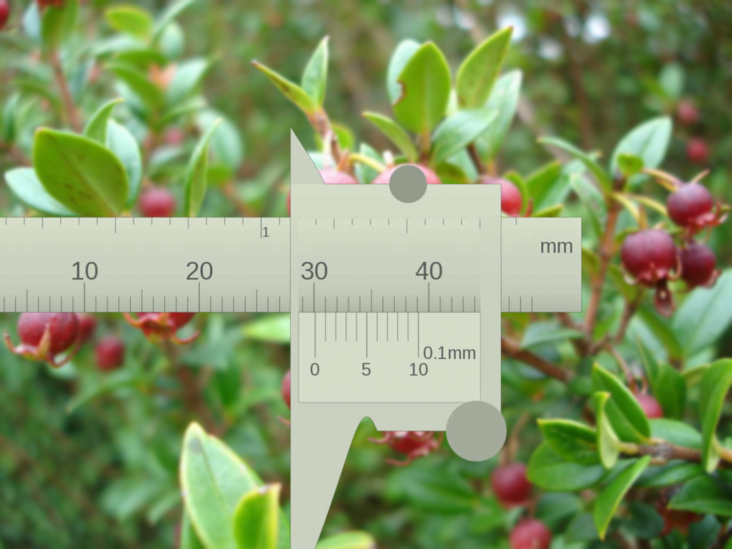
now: 30.1
